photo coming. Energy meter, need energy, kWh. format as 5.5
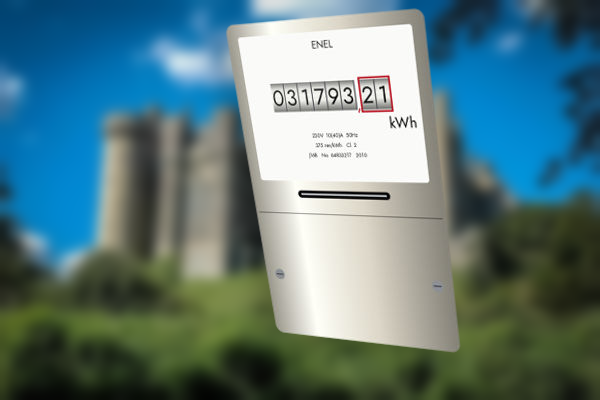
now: 31793.21
